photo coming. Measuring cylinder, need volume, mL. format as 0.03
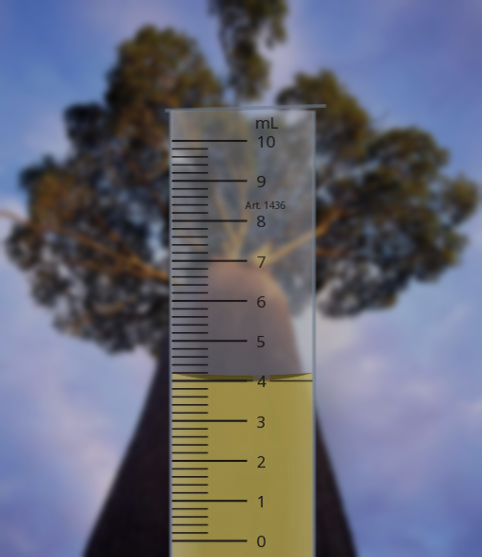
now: 4
